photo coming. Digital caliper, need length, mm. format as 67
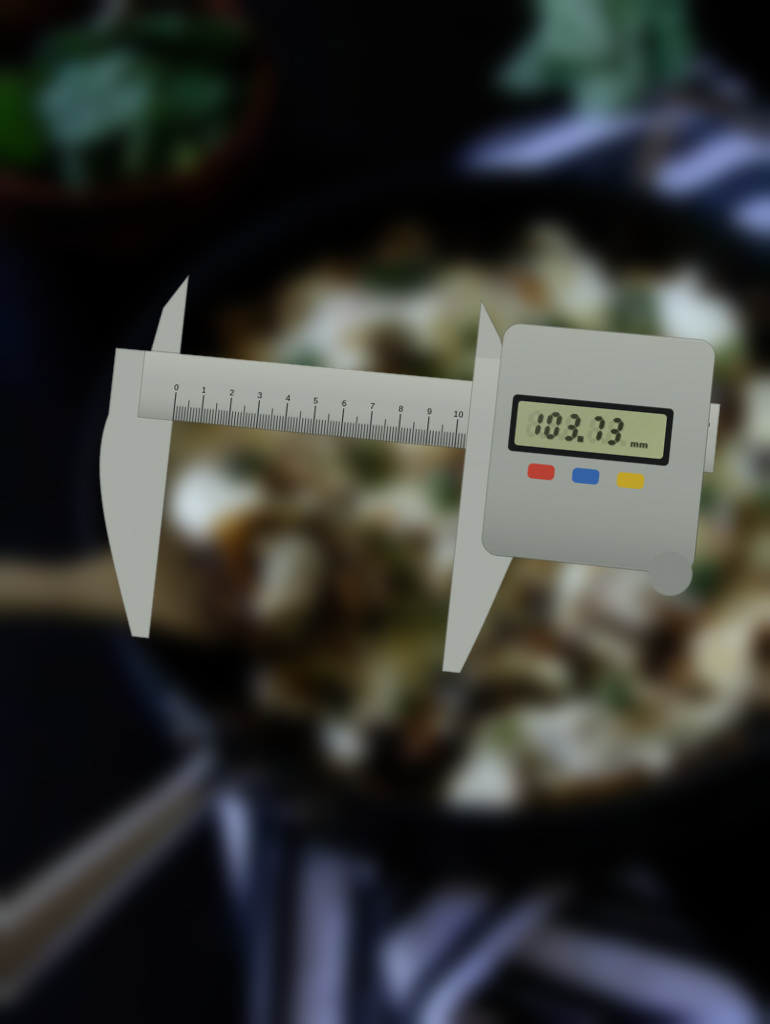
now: 103.73
